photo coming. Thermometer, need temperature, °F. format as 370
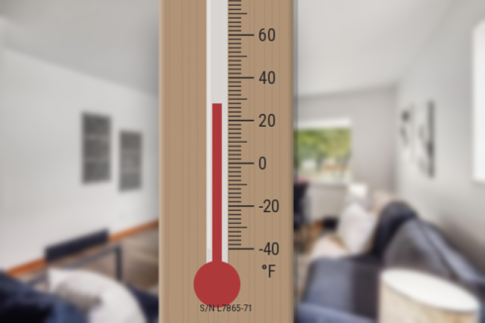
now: 28
